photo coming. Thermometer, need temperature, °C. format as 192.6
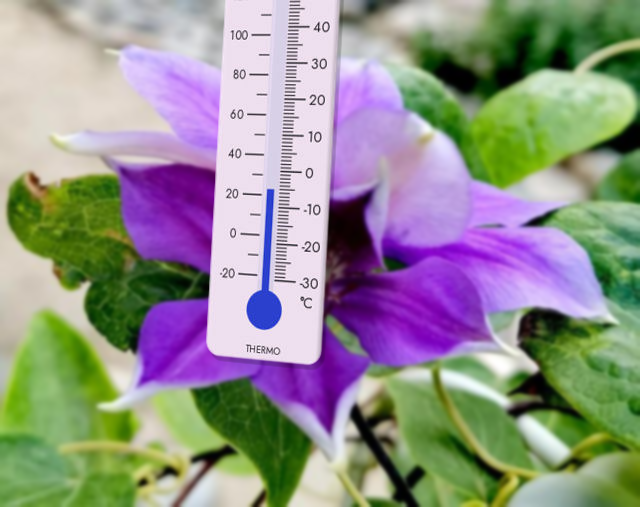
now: -5
